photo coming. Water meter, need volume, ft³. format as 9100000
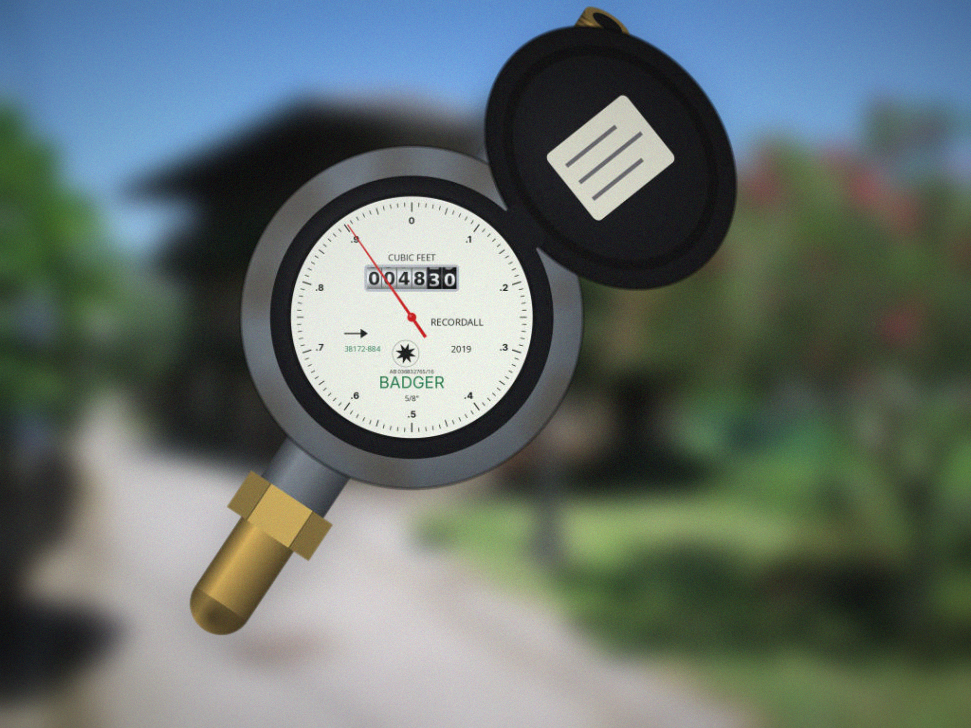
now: 4829.90
